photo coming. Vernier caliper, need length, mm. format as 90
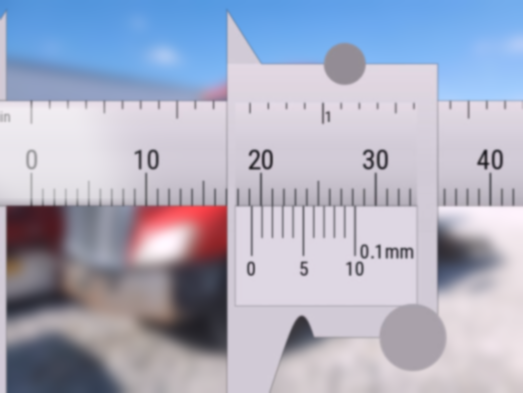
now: 19.2
